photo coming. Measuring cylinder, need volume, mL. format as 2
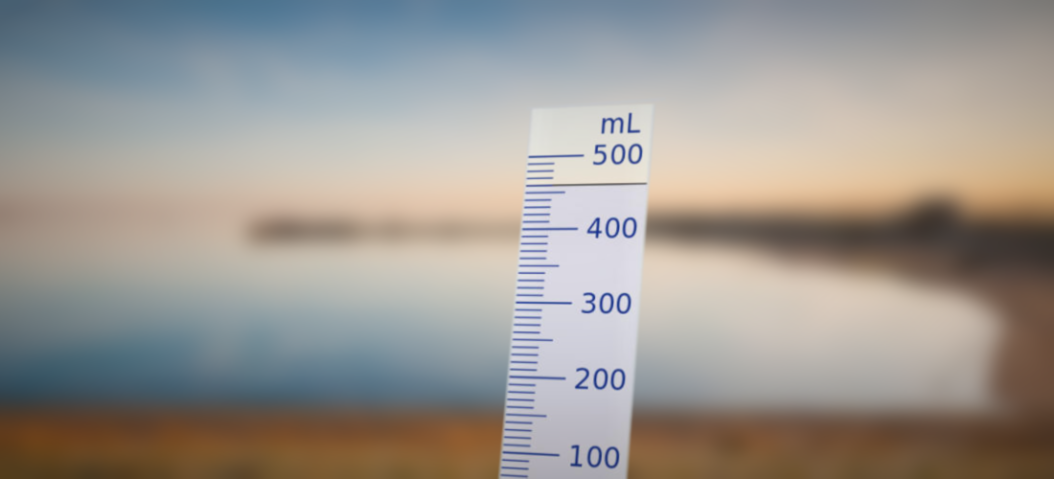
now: 460
